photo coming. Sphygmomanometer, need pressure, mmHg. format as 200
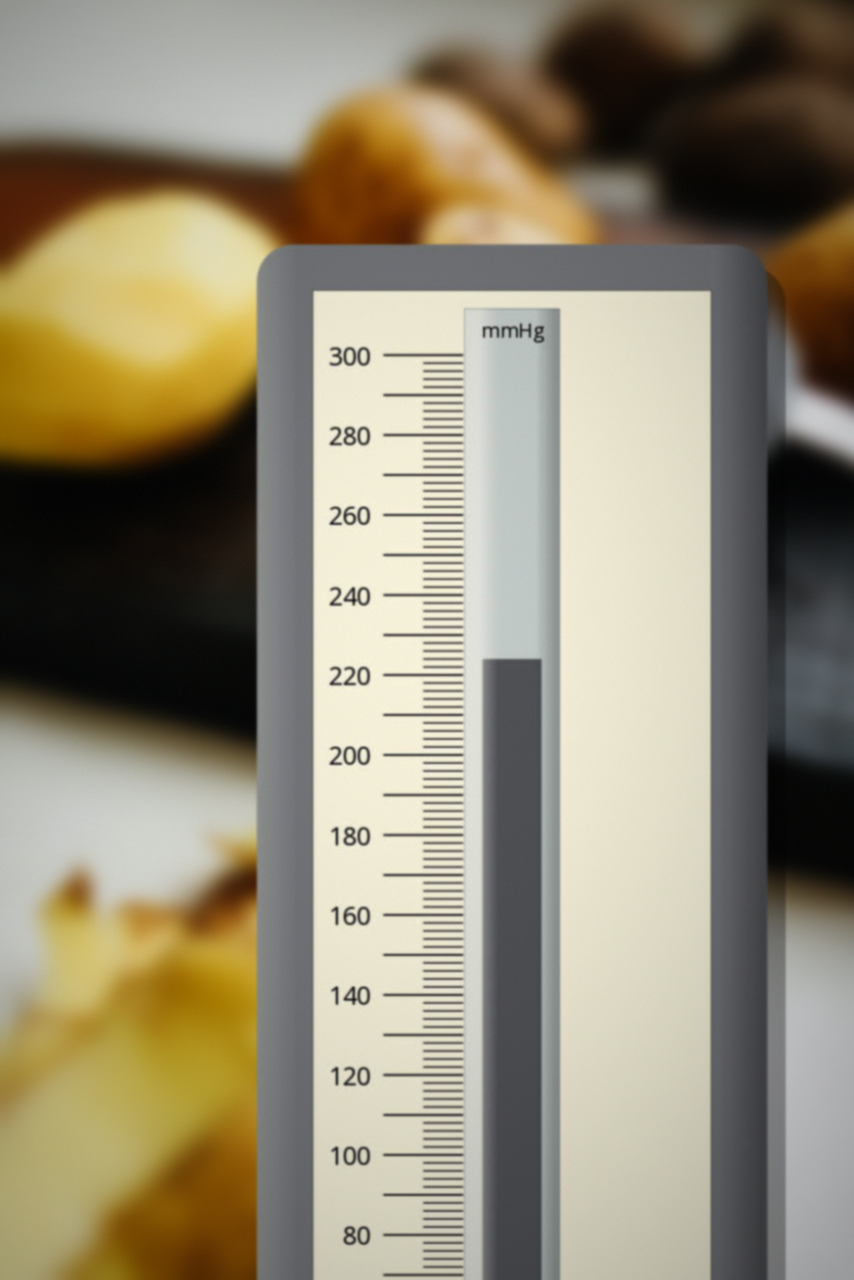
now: 224
